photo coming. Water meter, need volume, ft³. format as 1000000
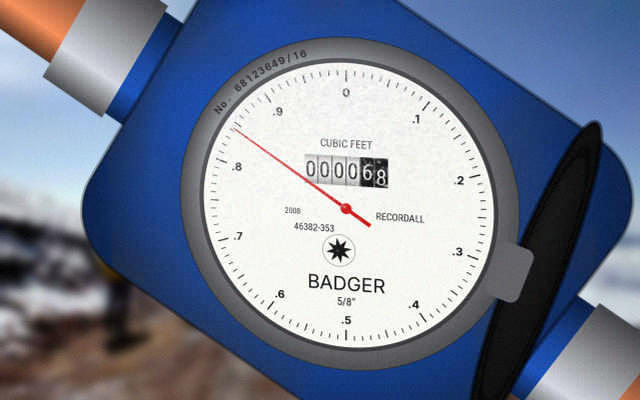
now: 67.84
